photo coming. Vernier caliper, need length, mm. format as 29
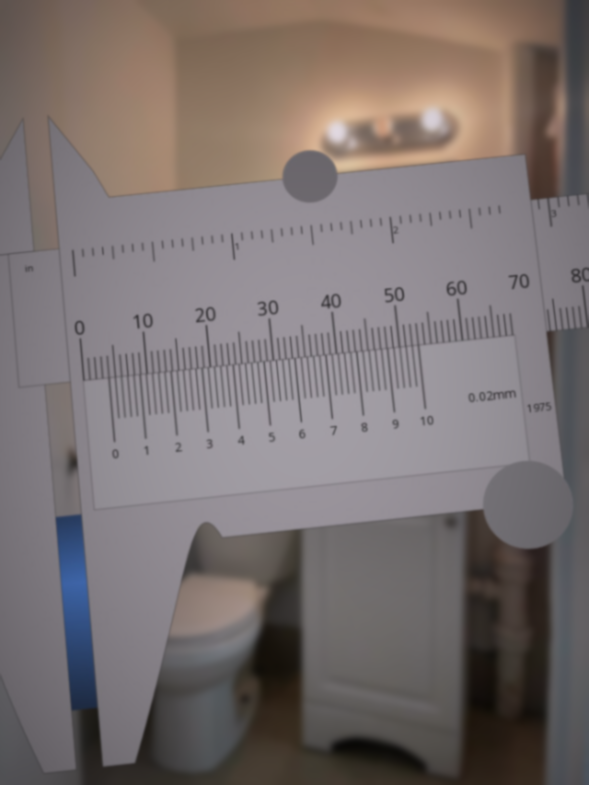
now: 4.0
